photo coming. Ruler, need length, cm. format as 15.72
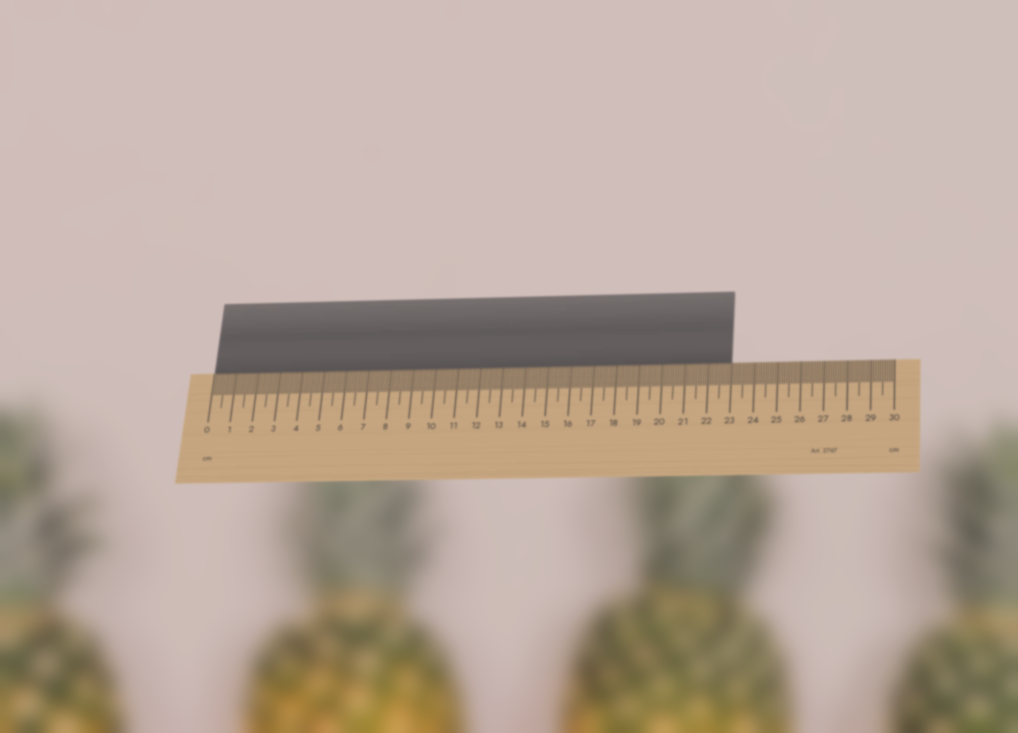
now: 23
